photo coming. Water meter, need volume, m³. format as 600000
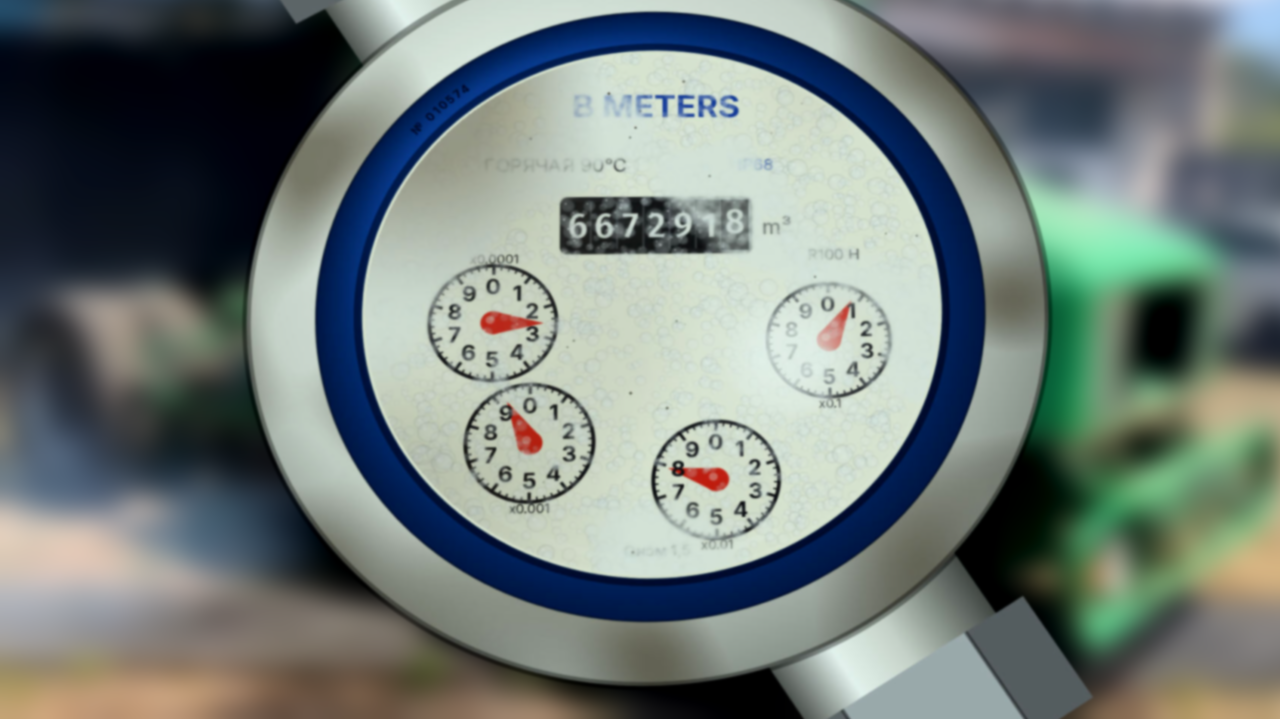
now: 6672918.0792
